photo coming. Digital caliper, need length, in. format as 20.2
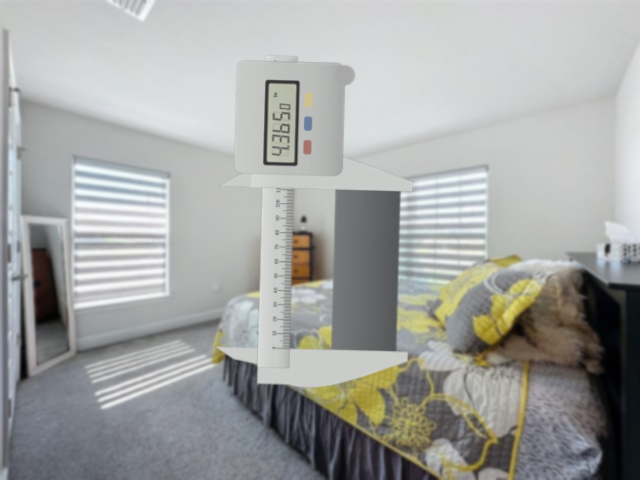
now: 4.3650
